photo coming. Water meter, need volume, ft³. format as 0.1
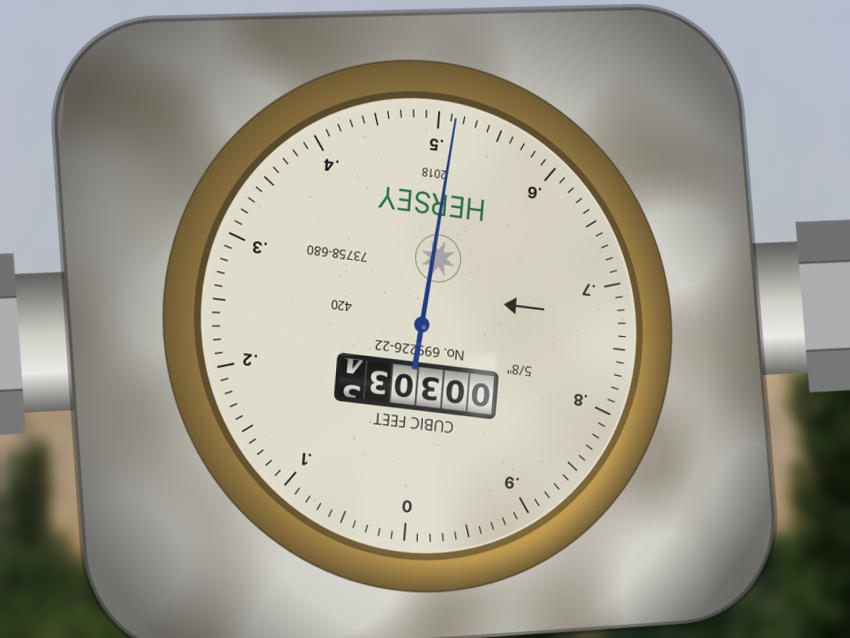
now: 3033.51
